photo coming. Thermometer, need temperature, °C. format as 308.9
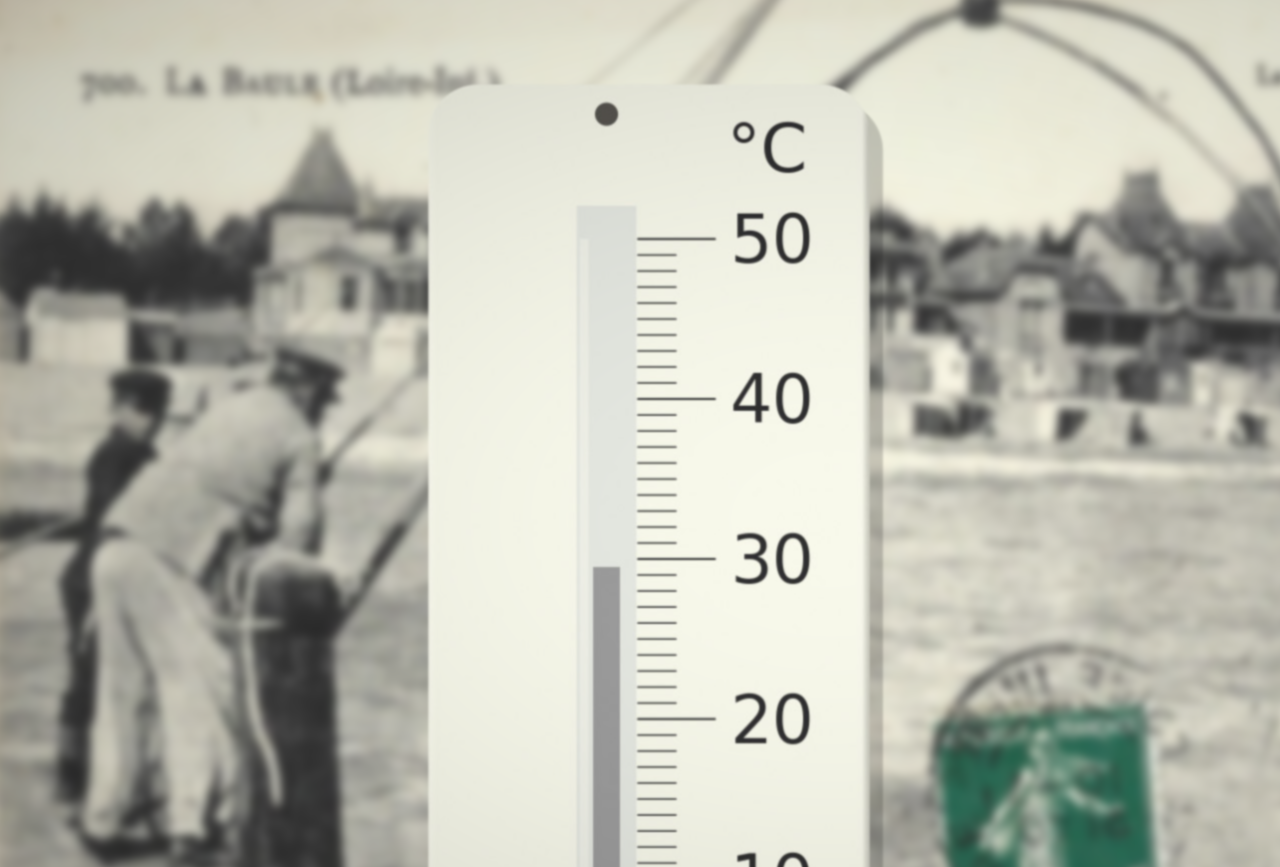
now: 29.5
